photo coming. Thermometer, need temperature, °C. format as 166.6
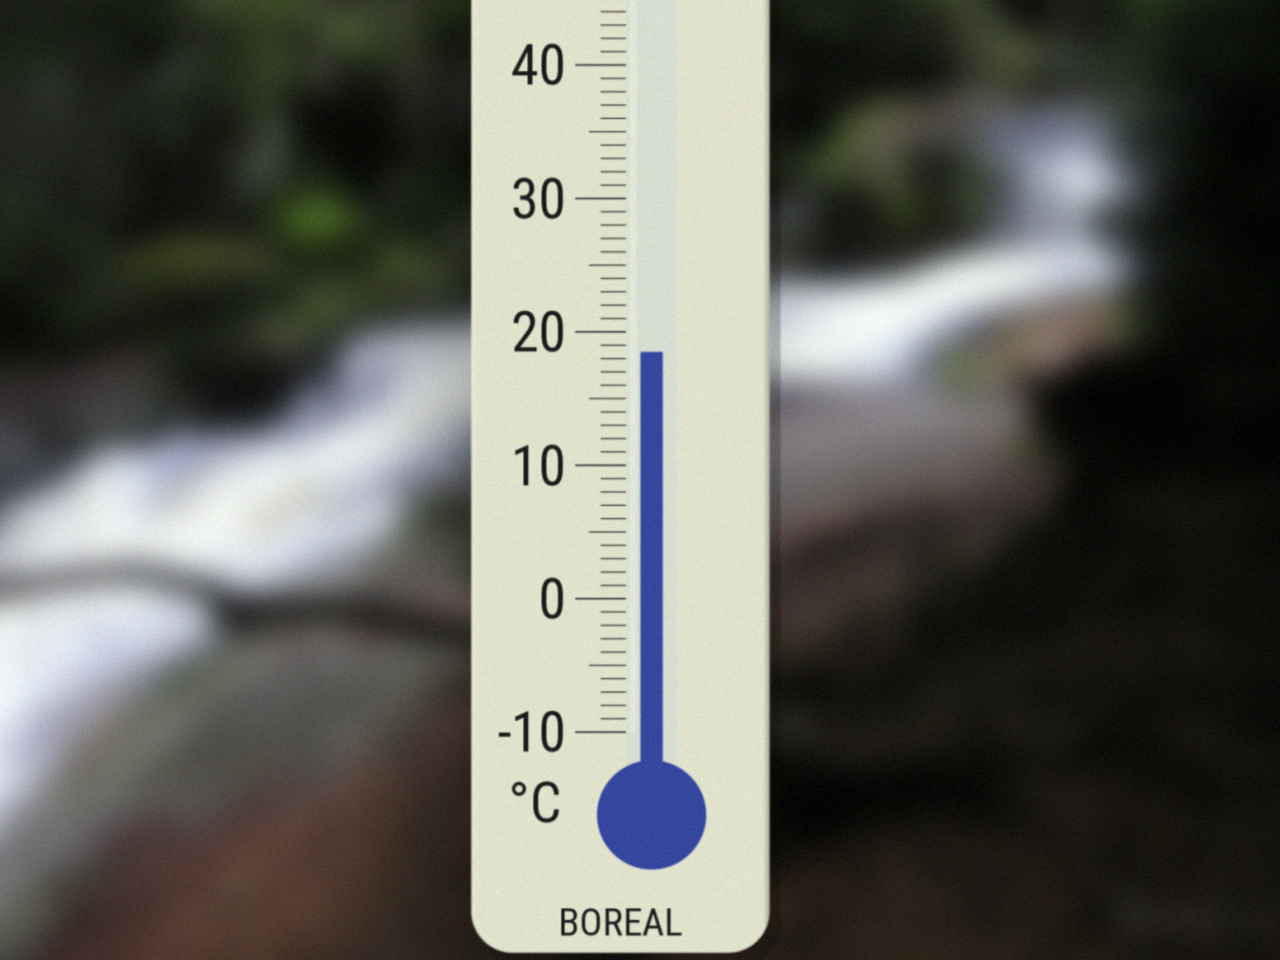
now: 18.5
